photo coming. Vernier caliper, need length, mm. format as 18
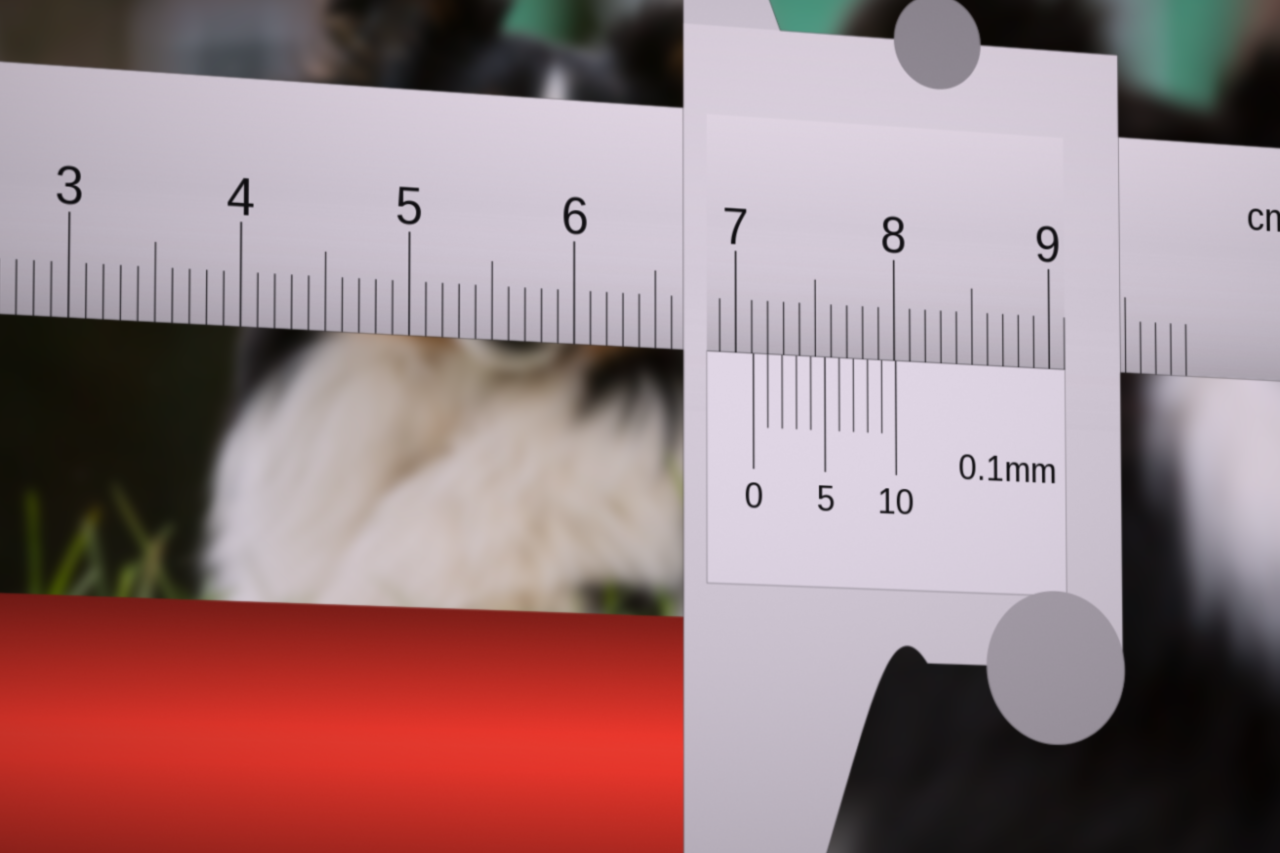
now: 71.1
